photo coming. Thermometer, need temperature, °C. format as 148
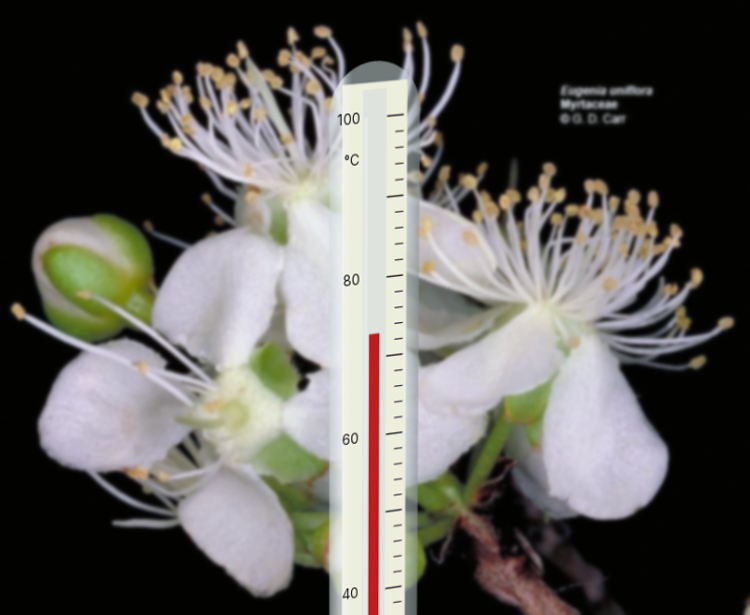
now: 73
